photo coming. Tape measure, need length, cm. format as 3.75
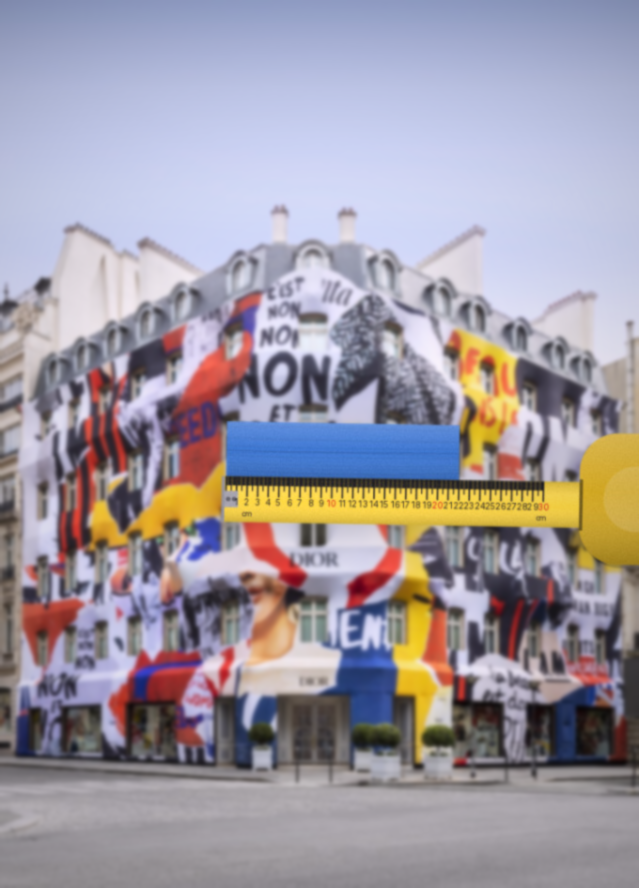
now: 22
